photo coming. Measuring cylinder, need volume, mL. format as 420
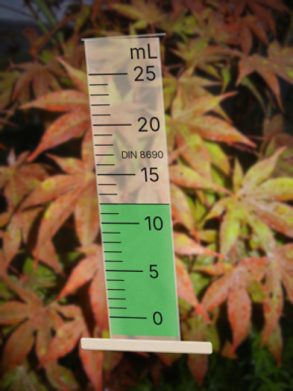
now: 12
